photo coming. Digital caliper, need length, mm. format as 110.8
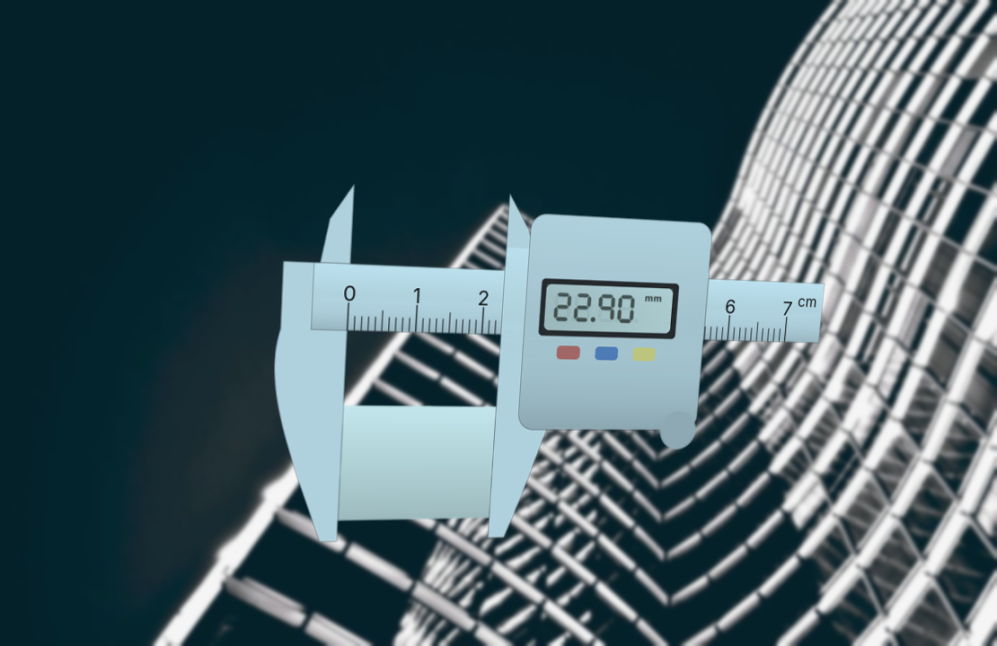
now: 22.90
